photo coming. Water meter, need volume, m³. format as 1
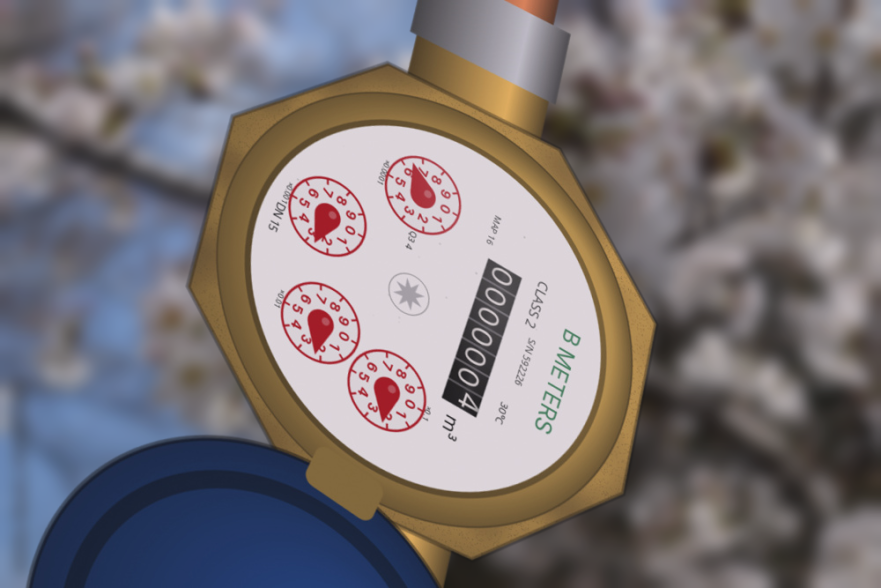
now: 4.2226
